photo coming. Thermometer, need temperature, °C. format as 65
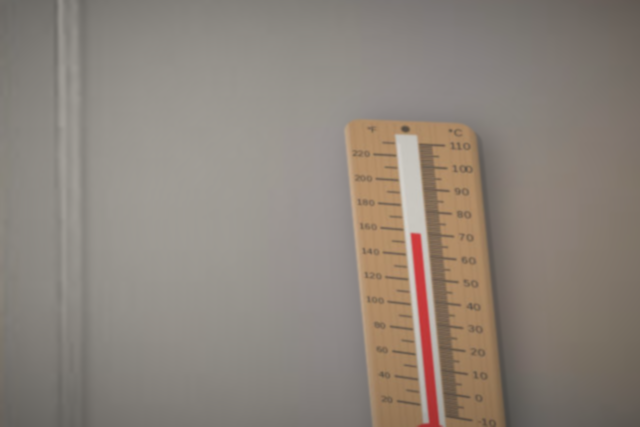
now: 70
